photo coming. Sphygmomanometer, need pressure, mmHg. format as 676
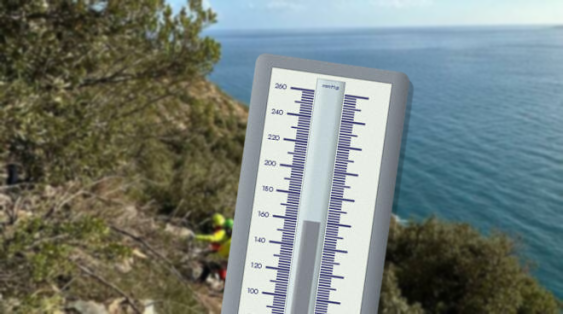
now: 160
